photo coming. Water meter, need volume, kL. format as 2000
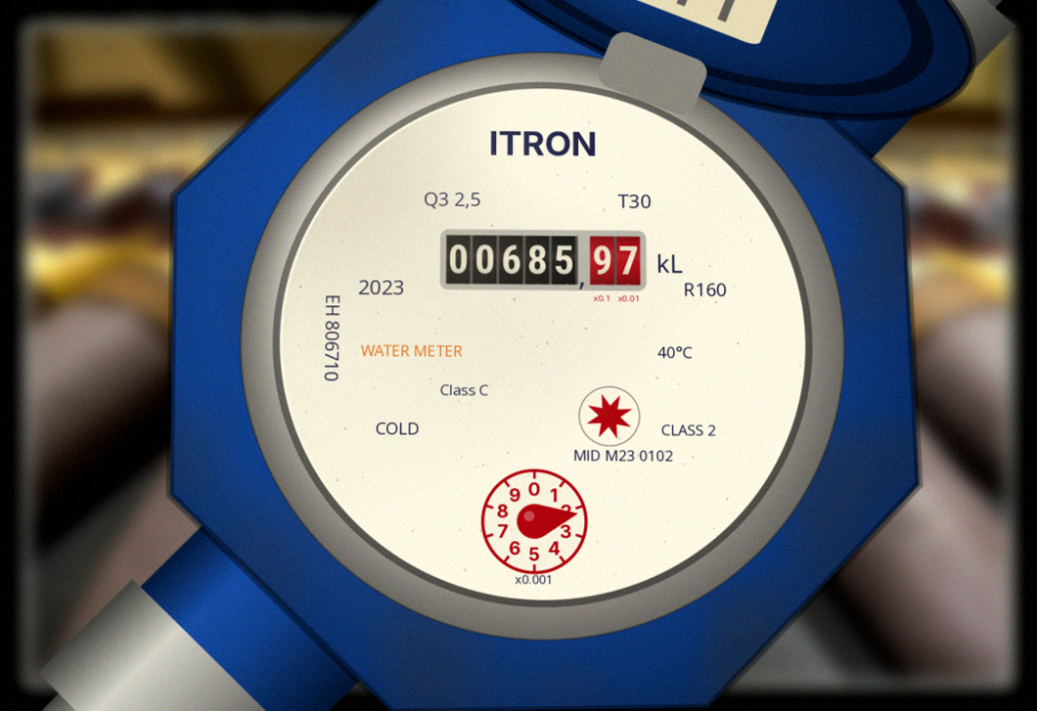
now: 685.972
